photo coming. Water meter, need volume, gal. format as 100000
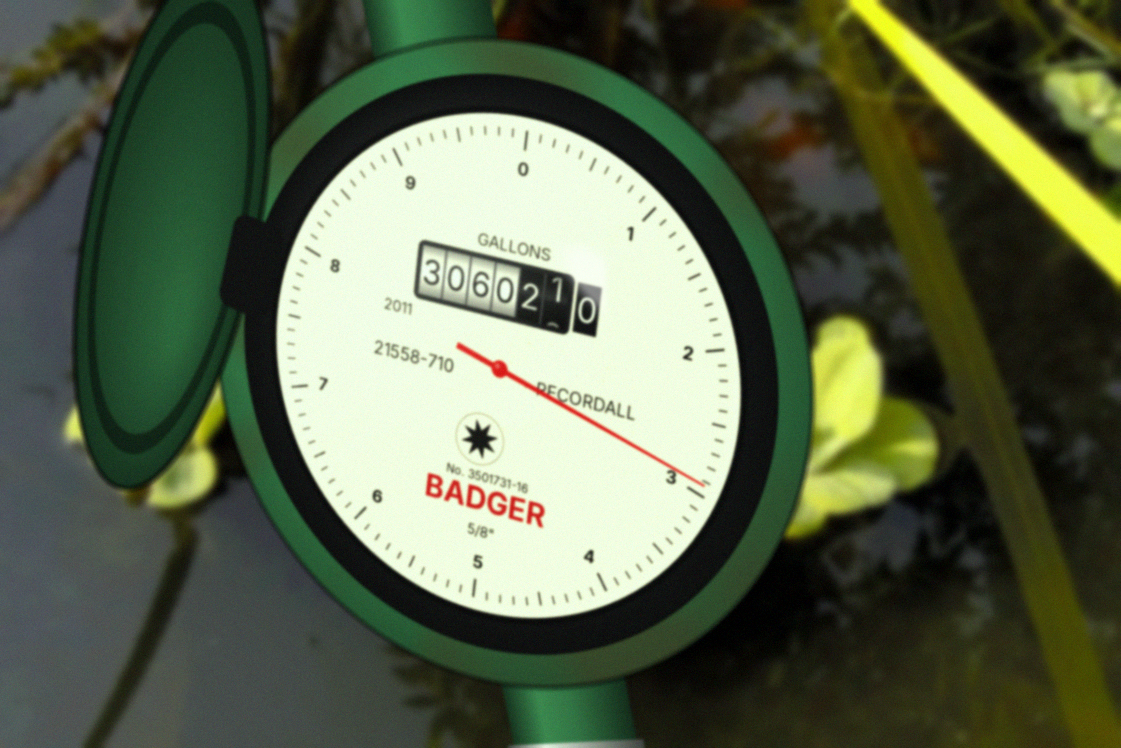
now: 3060212.9
